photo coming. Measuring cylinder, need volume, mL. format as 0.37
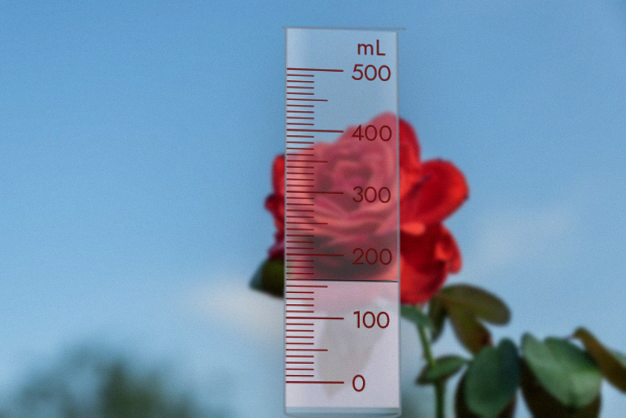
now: 160
